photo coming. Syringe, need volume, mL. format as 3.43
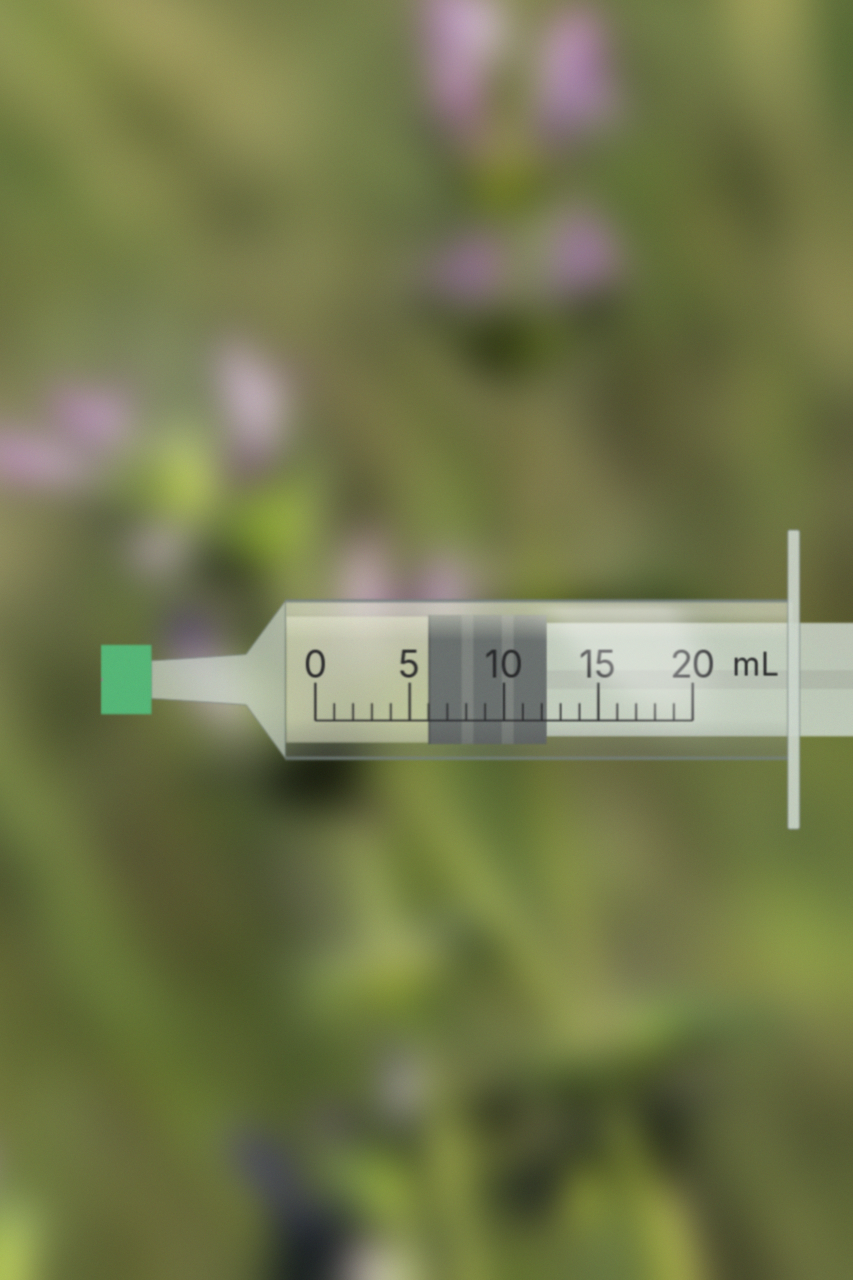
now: 6
